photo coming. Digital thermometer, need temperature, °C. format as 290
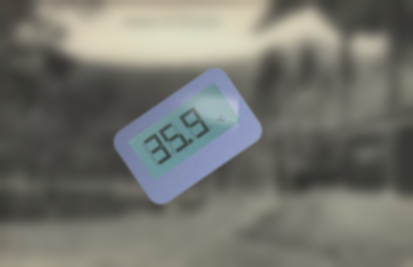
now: 35.9
